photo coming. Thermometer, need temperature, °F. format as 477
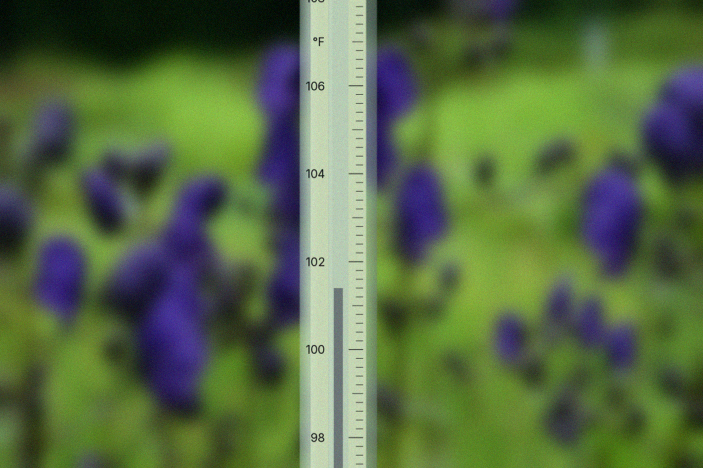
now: 101.4
